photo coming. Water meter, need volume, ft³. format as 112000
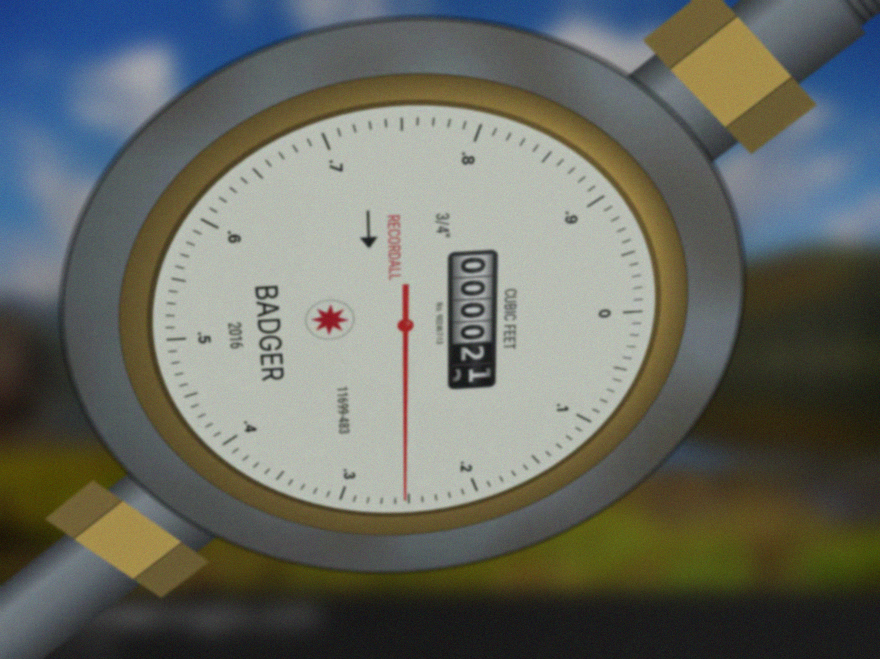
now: 21.25
